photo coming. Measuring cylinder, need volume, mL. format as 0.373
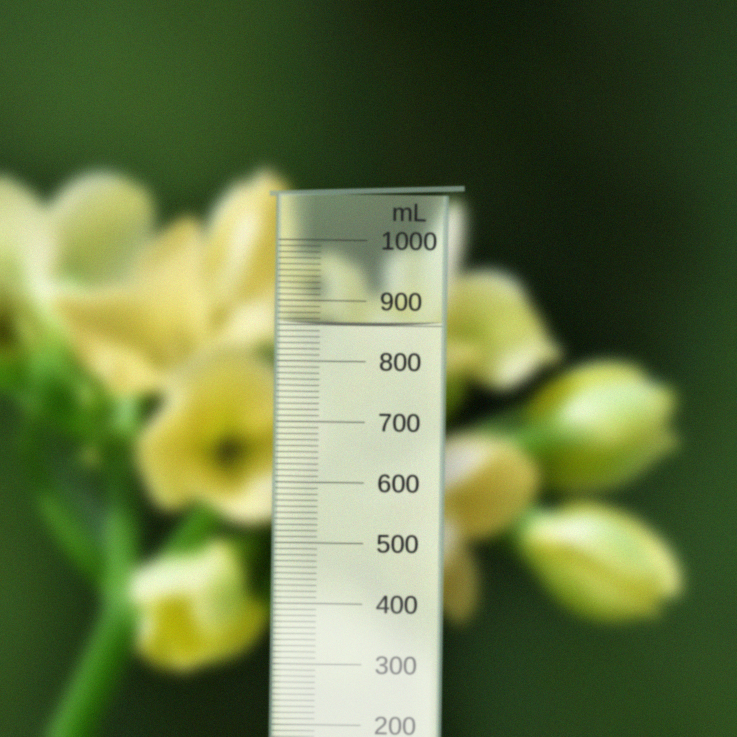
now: 860
